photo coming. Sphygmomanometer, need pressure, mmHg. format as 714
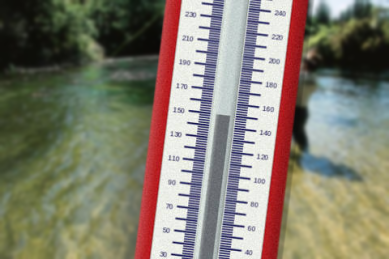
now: 150
